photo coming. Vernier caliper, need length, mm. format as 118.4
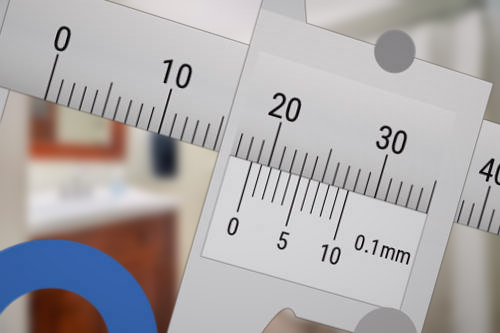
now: 18.5
